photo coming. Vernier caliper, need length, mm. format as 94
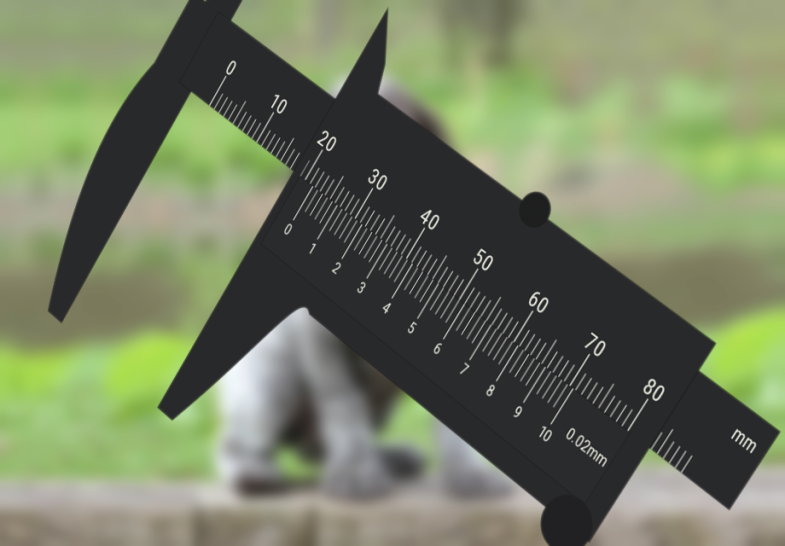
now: 21.6
